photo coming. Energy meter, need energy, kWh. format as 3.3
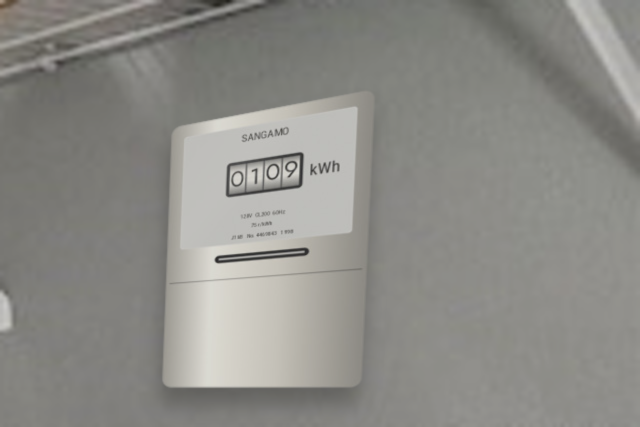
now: 109
